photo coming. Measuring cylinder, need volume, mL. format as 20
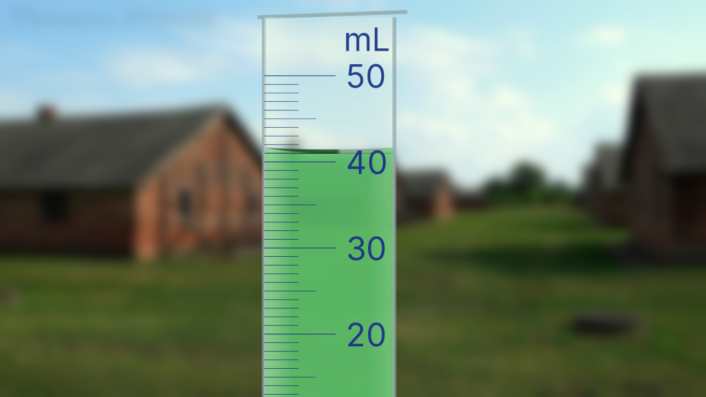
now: 41
